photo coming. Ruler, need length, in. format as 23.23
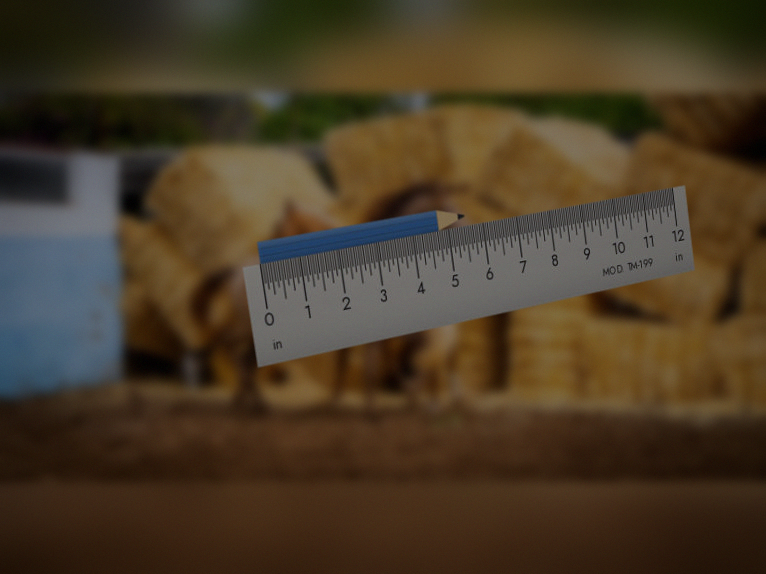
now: 5.5
